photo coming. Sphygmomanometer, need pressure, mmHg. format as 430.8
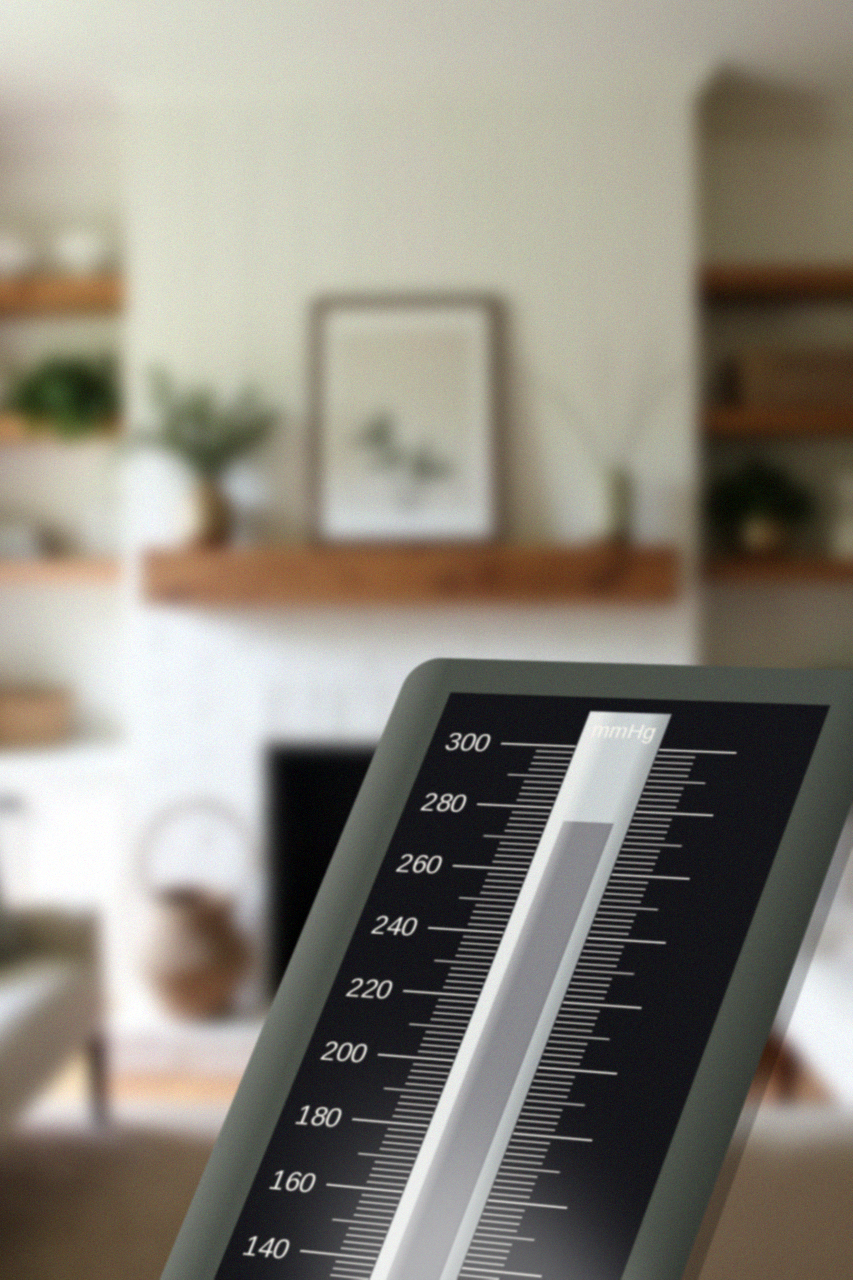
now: 276
